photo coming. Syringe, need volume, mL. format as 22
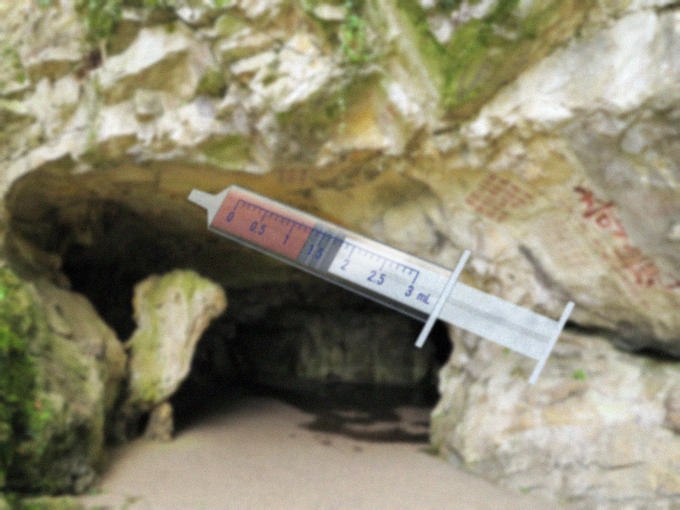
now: 1.3
